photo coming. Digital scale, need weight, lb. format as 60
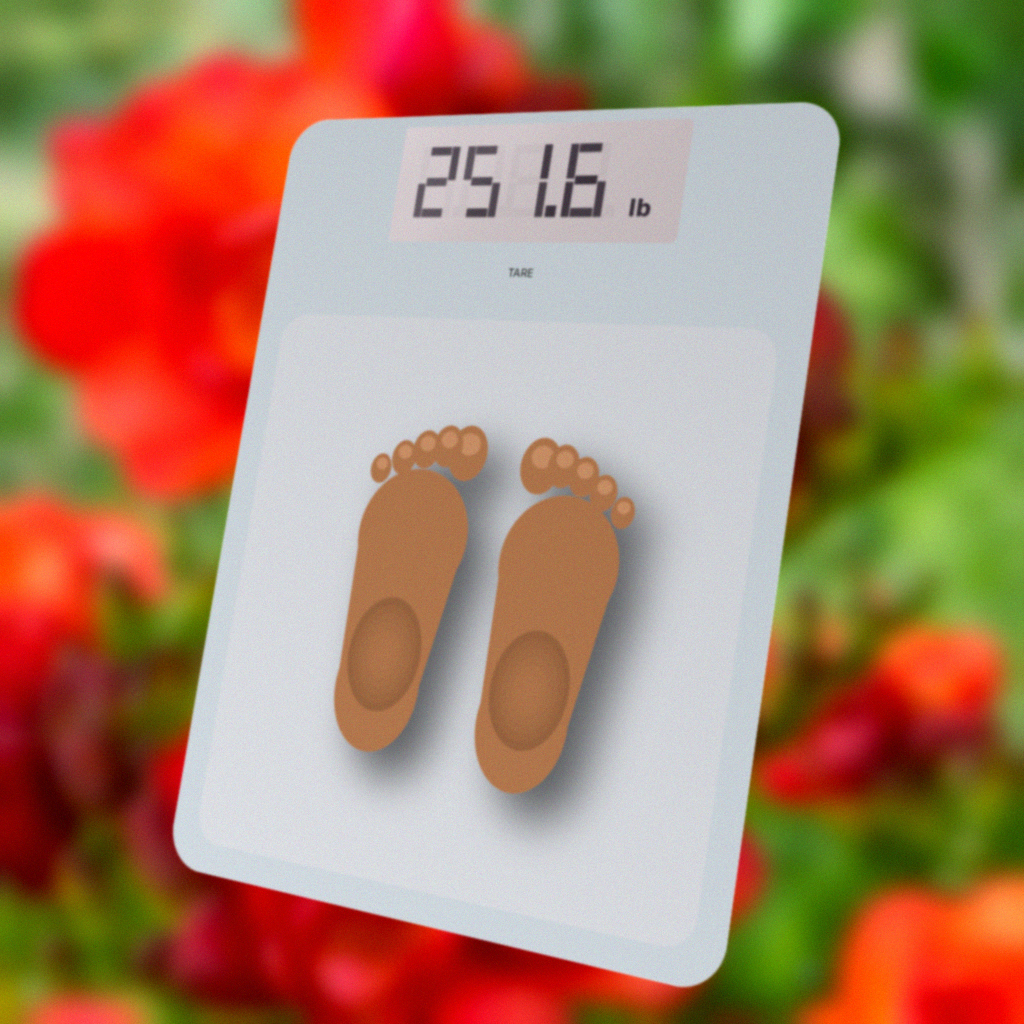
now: 251.6
